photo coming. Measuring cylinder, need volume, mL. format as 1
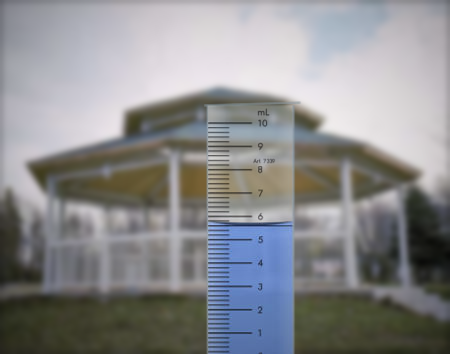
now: 5.6
